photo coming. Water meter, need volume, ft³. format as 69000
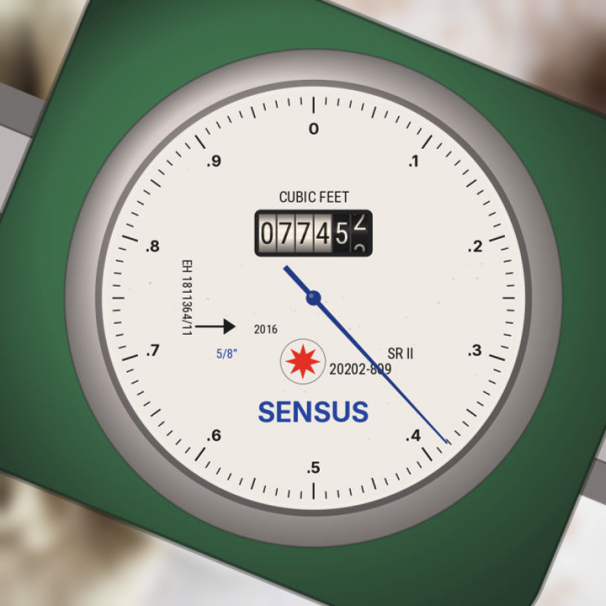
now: 77452.38
